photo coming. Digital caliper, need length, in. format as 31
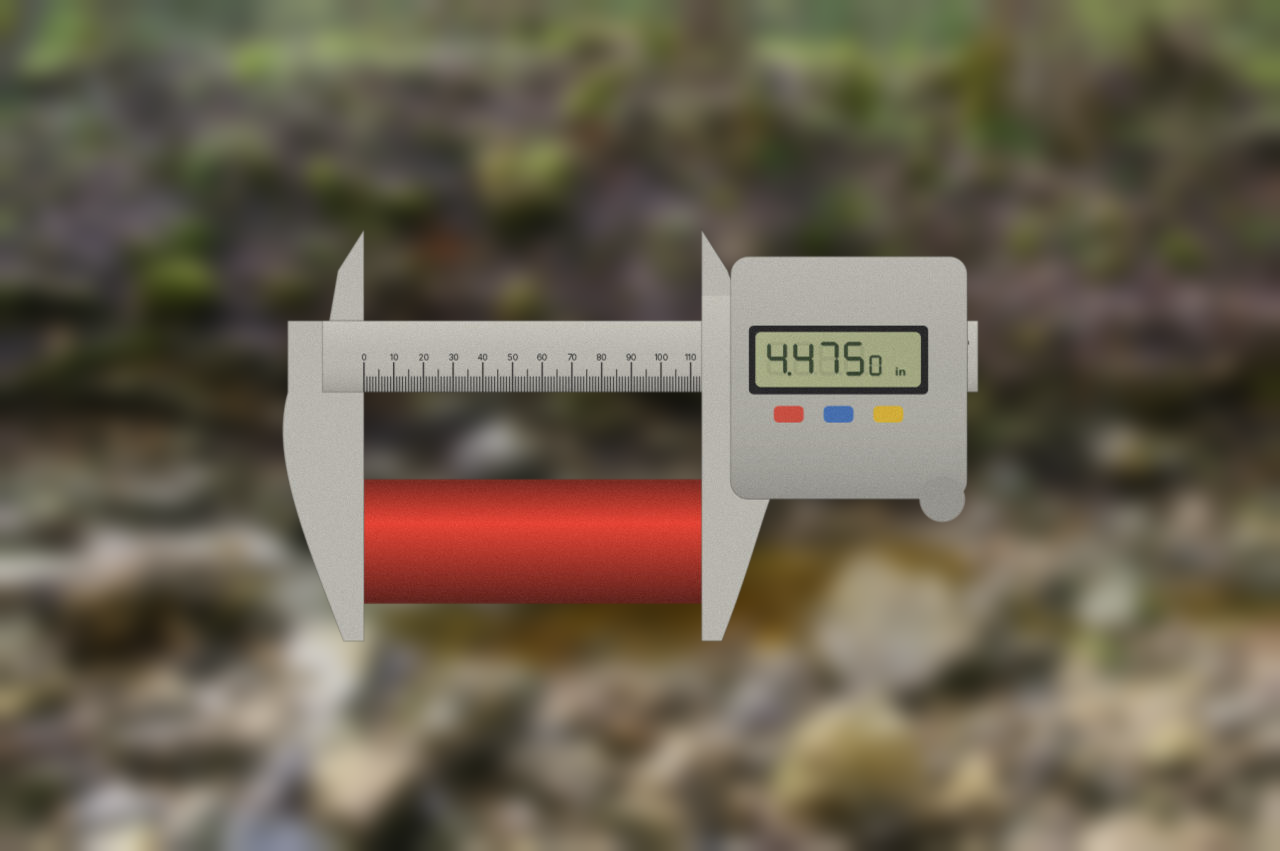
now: 4.4750
